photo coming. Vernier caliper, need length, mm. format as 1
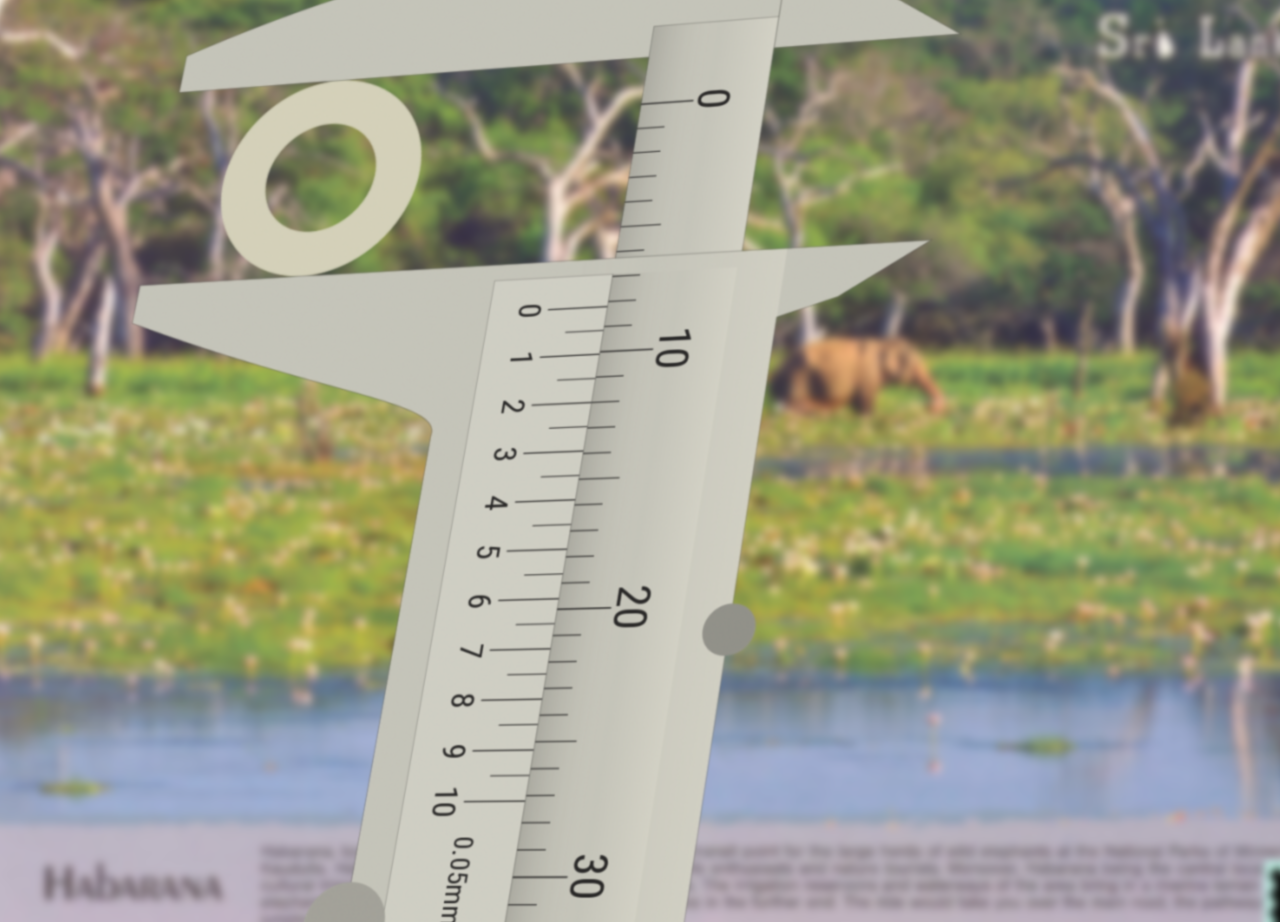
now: 8.2
